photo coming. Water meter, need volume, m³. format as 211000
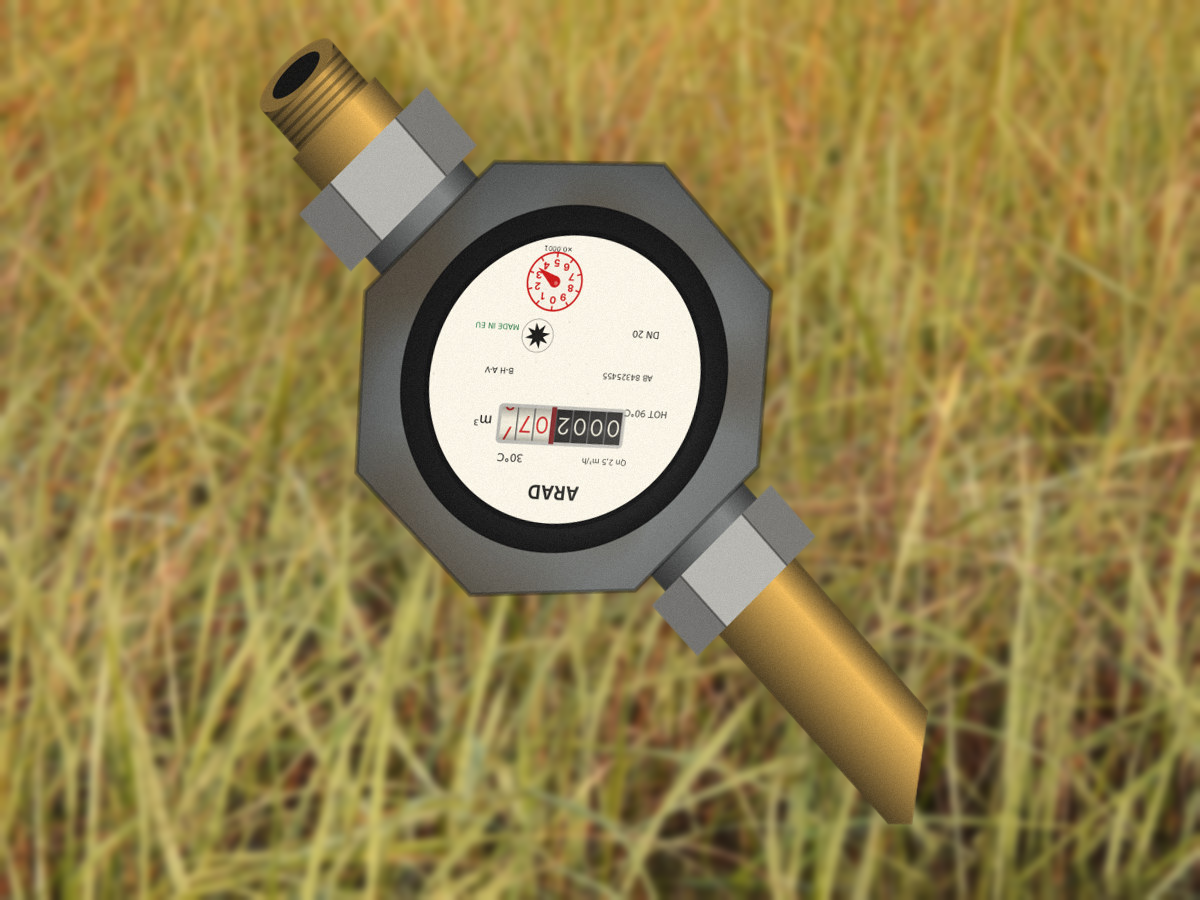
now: 2.0773
